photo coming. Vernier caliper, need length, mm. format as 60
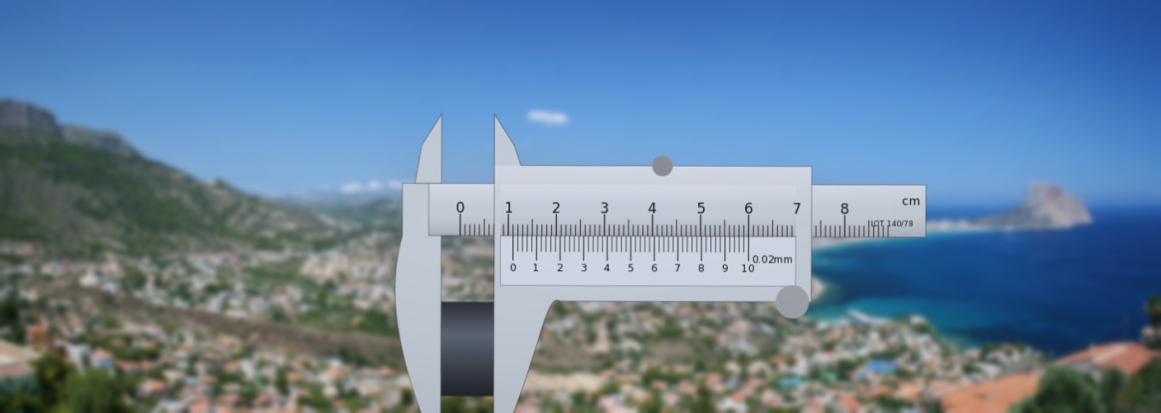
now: 11.0
